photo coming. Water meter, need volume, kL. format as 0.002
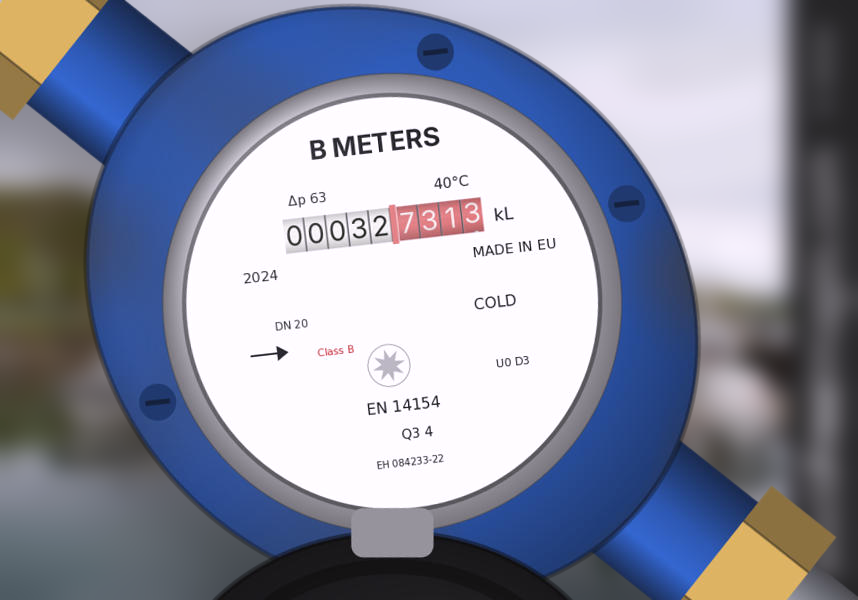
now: 32.7313
